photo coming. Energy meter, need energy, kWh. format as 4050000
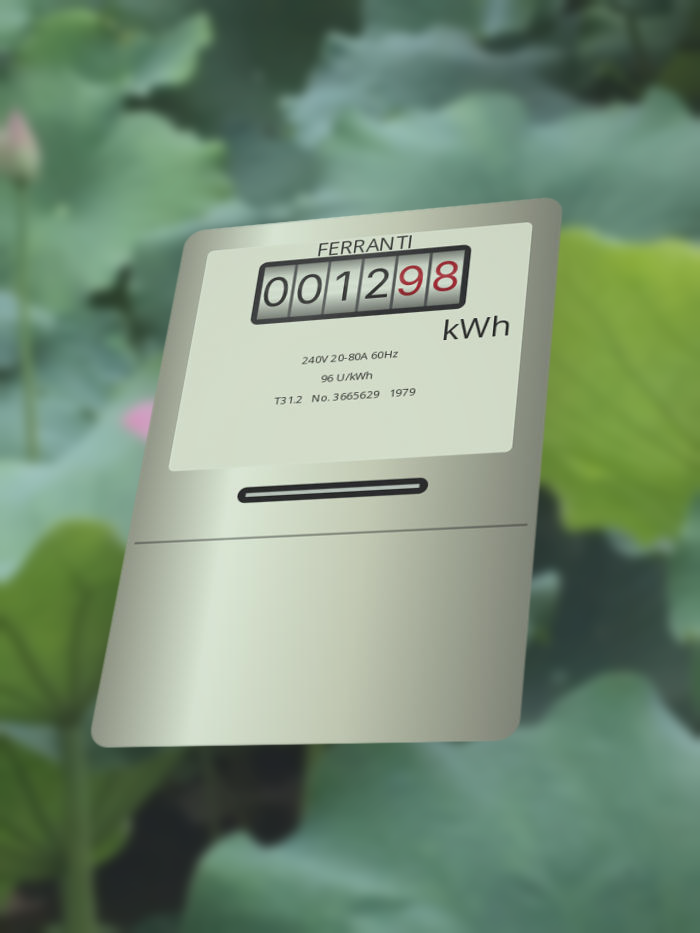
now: 12.98
